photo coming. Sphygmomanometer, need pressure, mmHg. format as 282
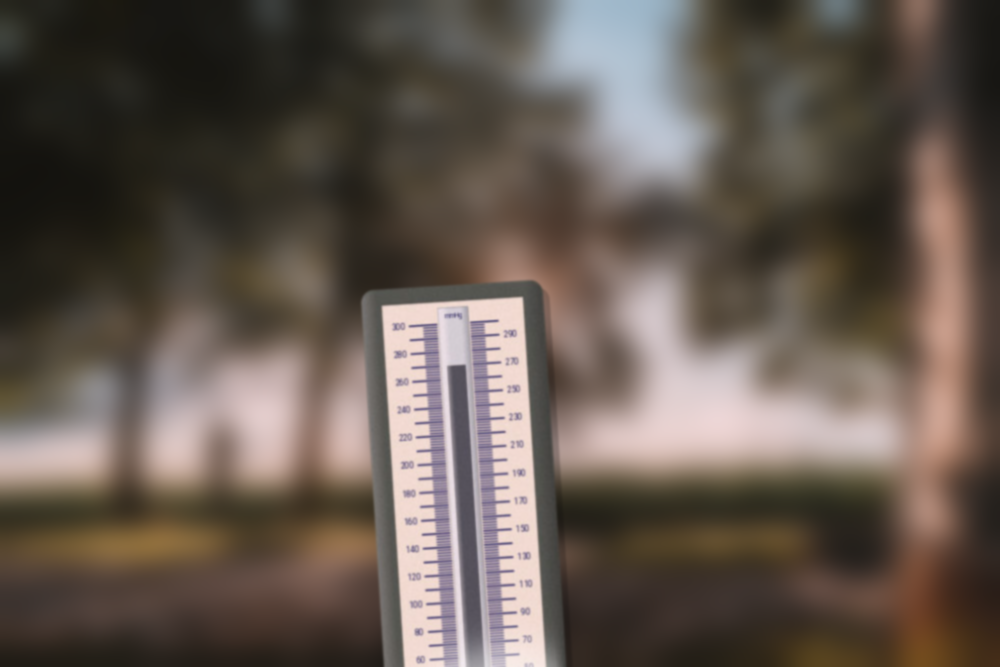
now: 270
